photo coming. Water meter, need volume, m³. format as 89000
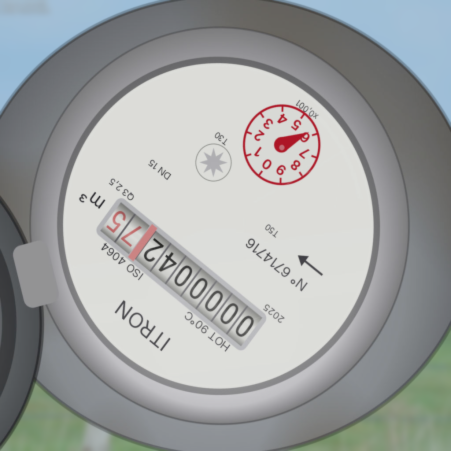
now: 42.755
